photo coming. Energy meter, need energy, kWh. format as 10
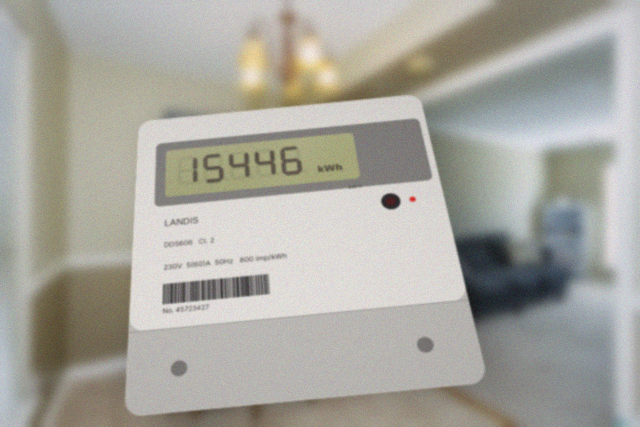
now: 15446
